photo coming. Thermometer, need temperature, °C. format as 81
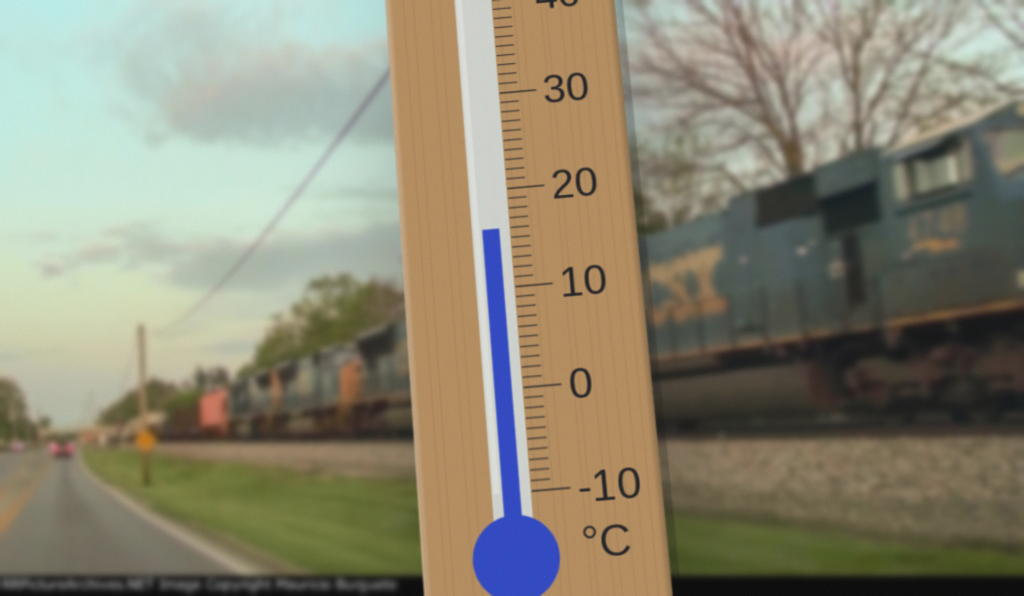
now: 16
